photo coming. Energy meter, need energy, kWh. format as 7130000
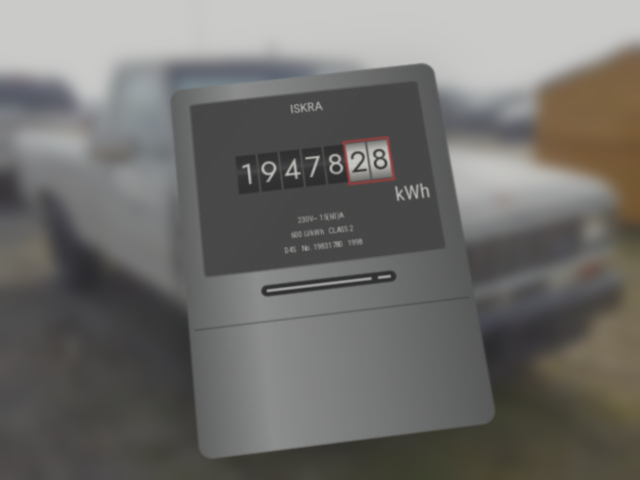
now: 19478.28
